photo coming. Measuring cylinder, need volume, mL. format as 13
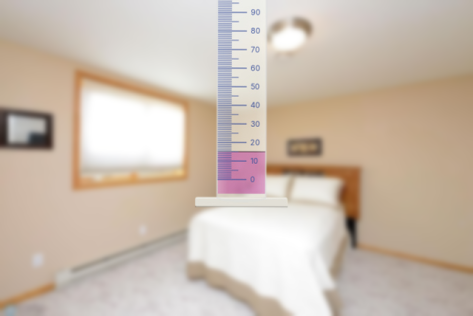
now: 15
